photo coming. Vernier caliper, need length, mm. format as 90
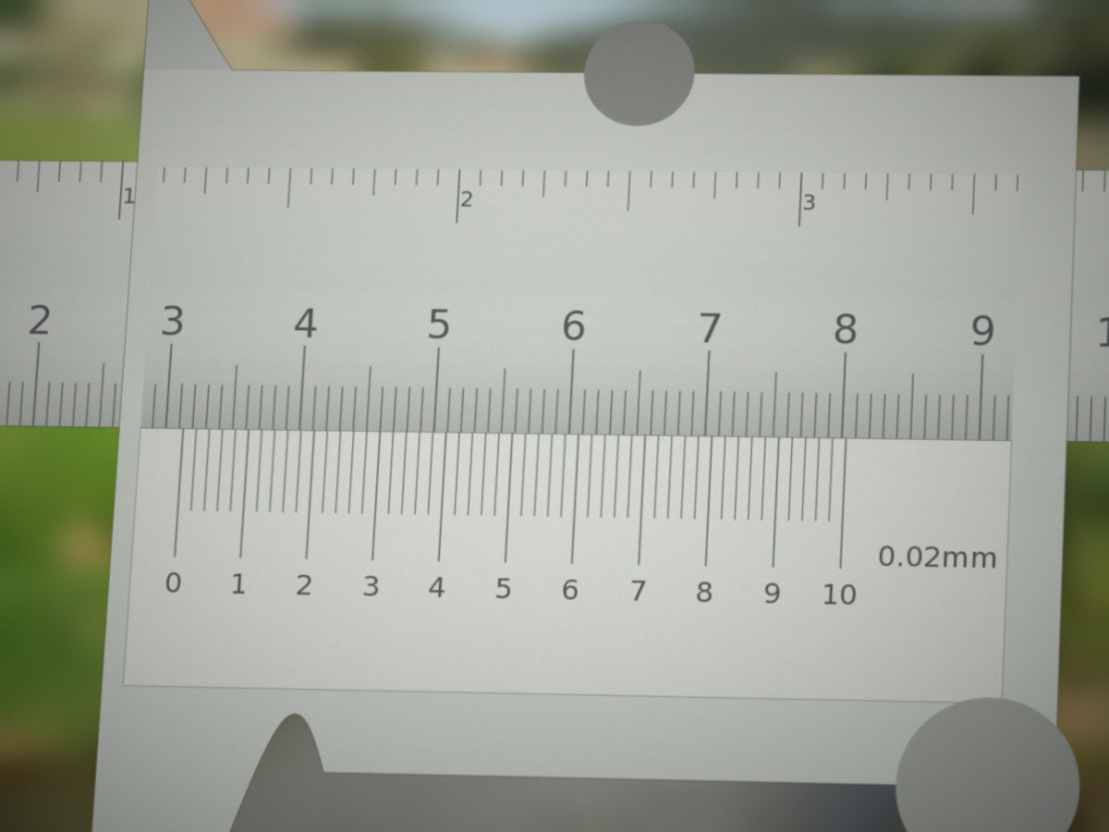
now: 31.3
